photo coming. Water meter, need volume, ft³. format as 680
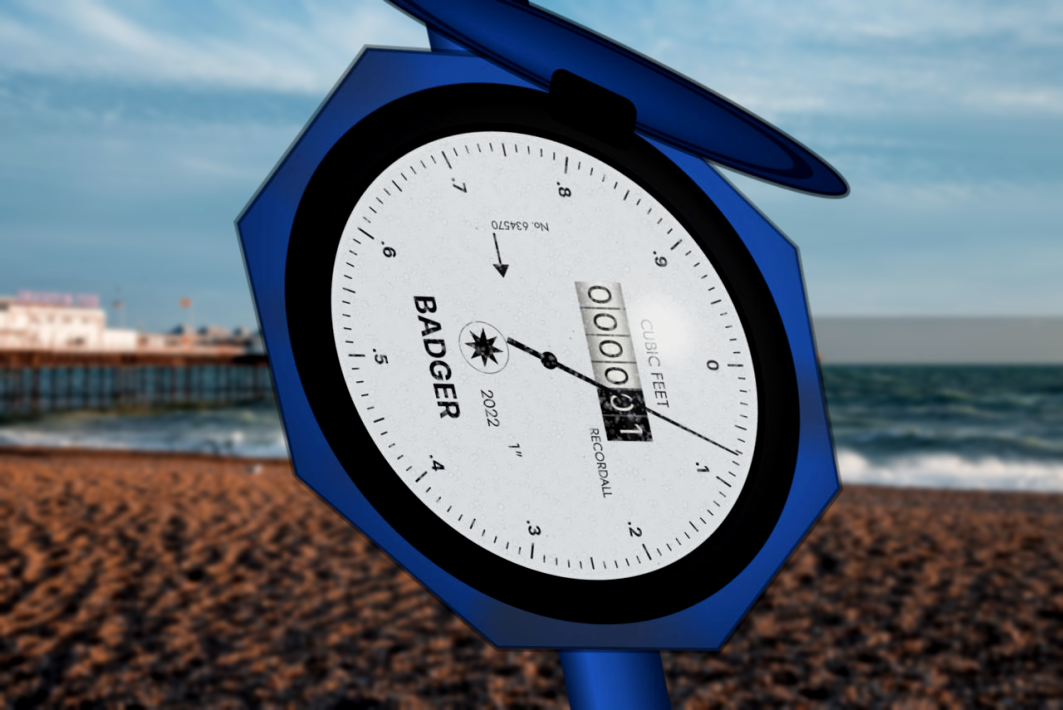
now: 1.07
